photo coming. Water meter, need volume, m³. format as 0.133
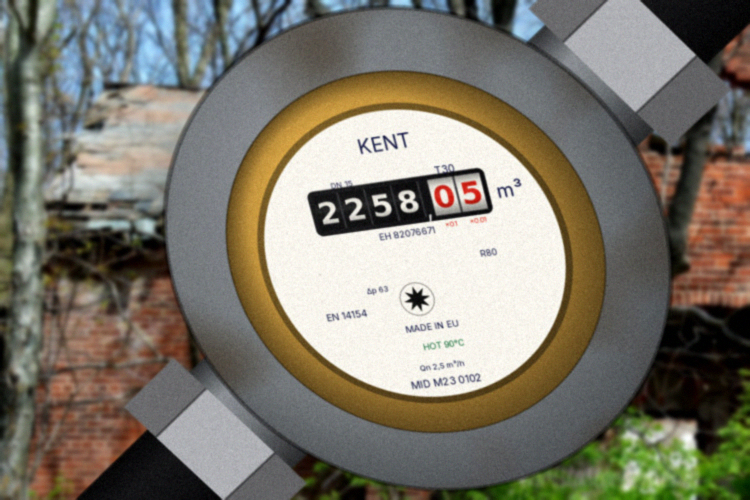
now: 2258.05
